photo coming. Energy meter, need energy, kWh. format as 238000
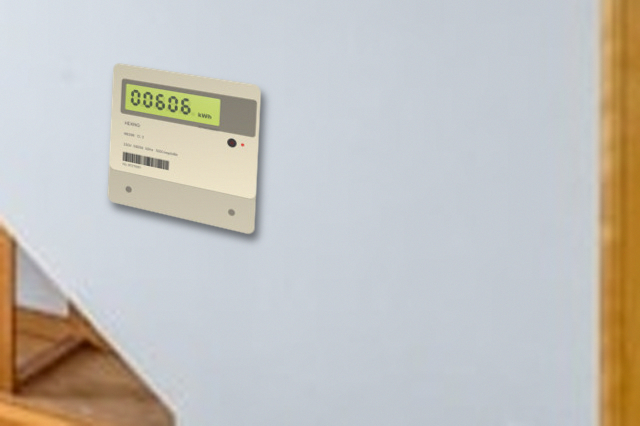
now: 606
